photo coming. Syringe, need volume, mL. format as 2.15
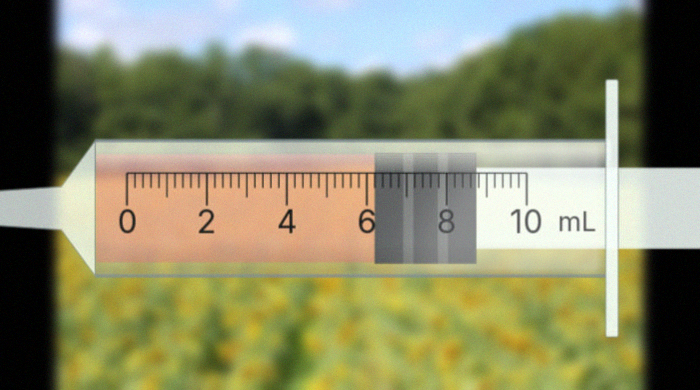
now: 6.2
